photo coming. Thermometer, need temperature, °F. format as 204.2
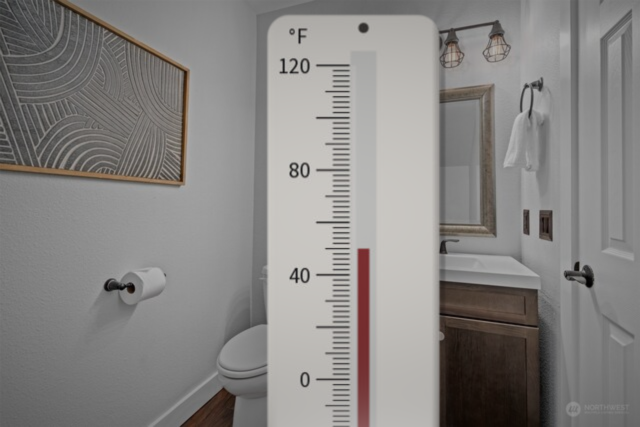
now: 50
